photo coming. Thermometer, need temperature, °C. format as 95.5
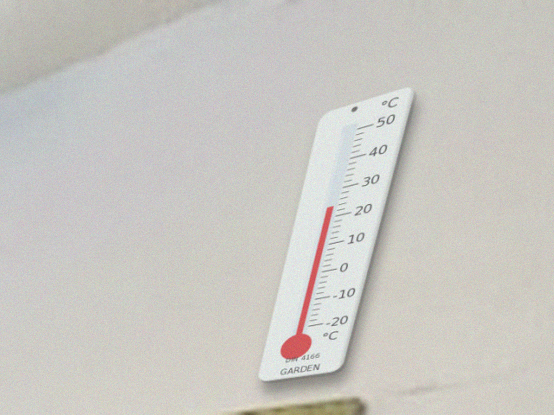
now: 24
